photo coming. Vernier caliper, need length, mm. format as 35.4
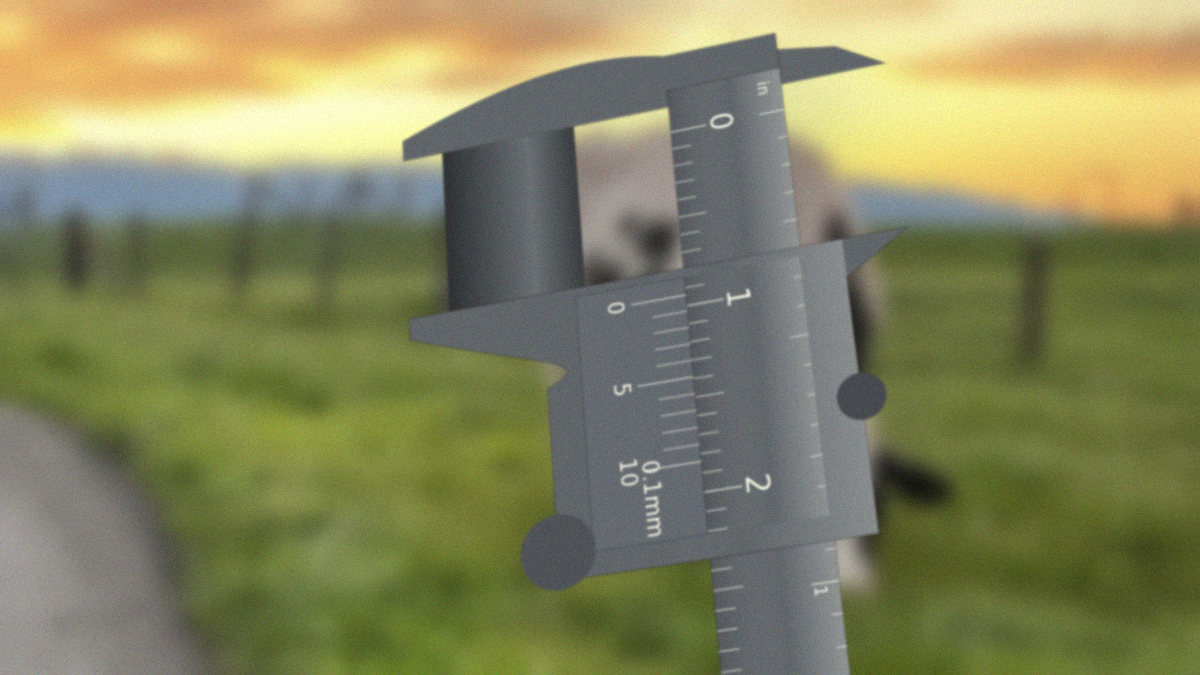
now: 9.4
